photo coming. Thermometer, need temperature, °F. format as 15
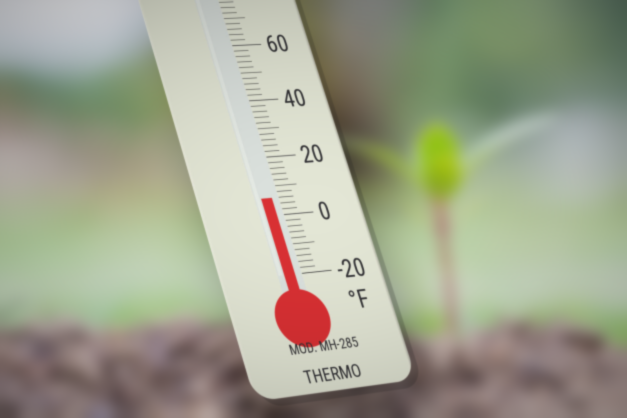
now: 6
